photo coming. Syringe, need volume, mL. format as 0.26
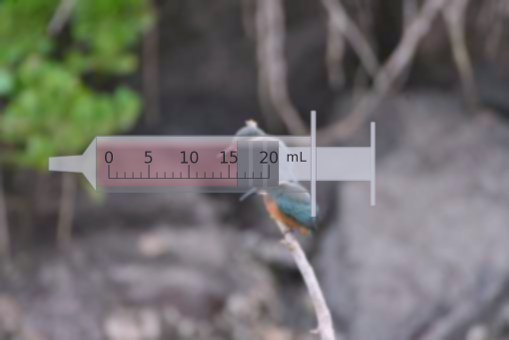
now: 16
